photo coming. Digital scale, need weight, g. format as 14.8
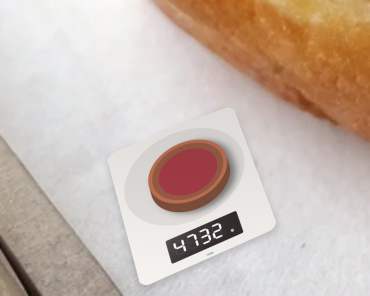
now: 4732
